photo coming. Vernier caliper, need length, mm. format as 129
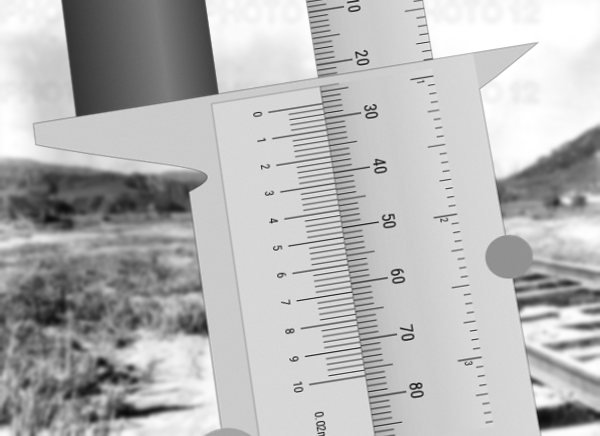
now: 27.2
